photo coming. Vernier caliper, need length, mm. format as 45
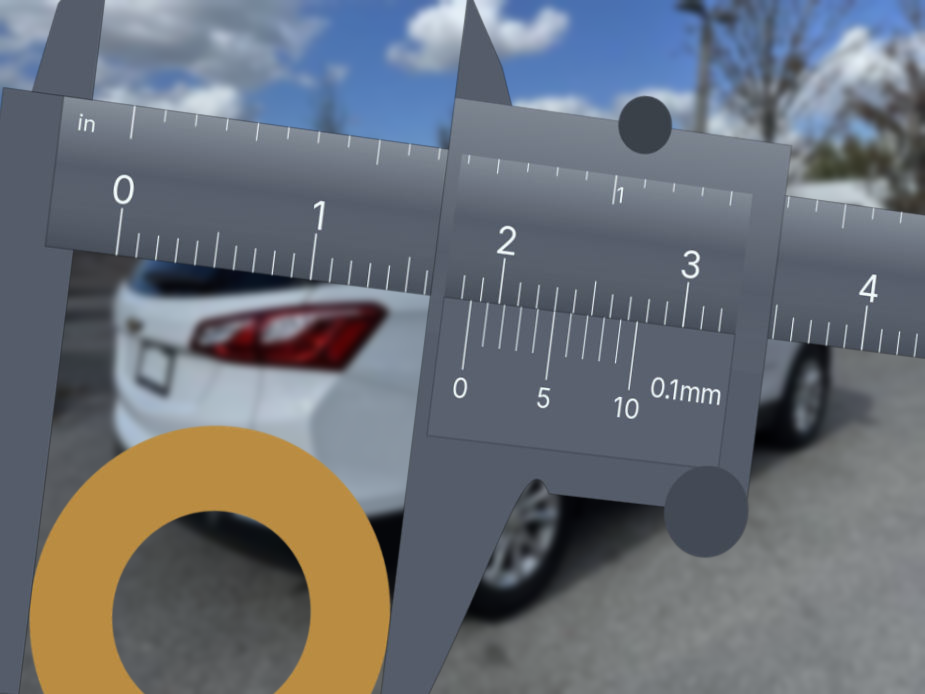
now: 18.5
